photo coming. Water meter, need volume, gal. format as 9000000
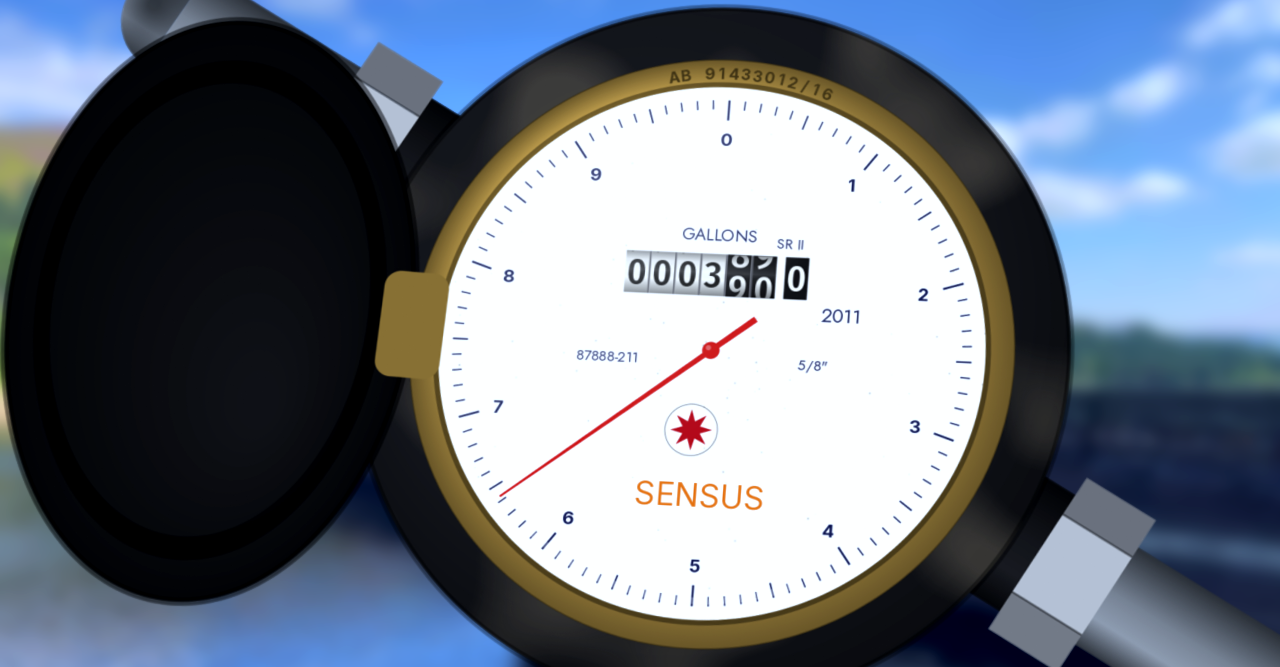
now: 3896.4
